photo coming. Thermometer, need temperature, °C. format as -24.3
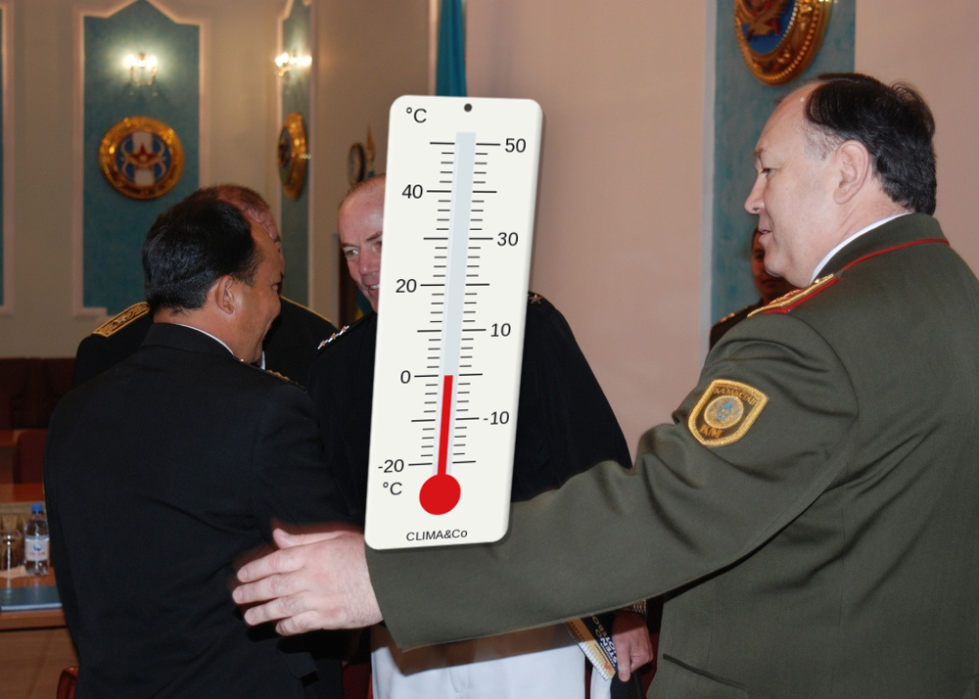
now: 0
